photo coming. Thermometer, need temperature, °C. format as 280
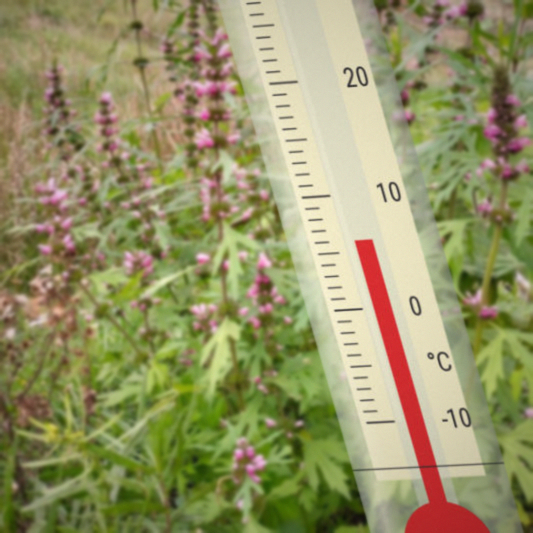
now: 6
